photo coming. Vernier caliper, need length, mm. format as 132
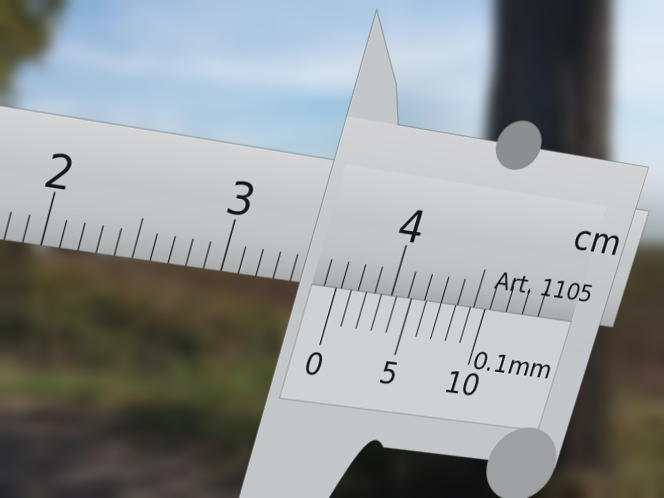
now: 36.7
